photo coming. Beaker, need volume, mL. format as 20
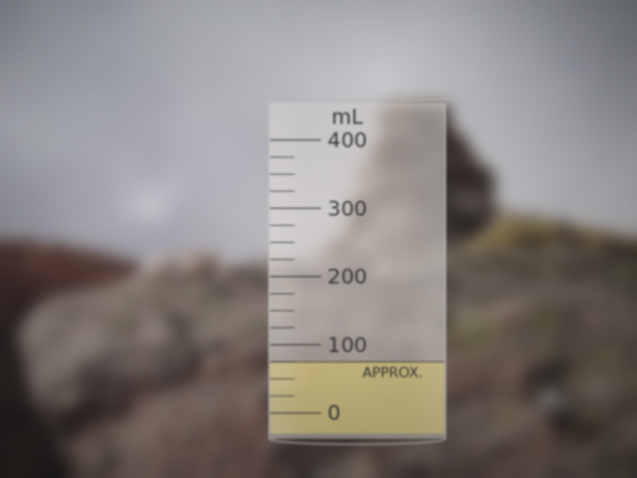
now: 75
